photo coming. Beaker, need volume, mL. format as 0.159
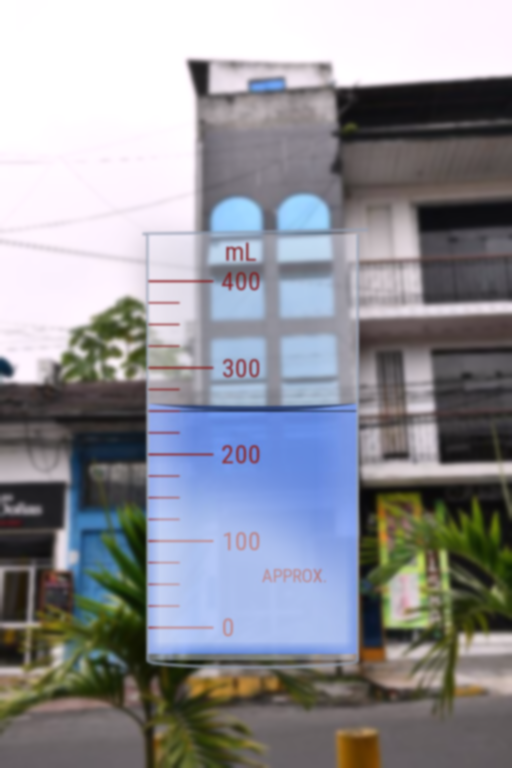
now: 250
